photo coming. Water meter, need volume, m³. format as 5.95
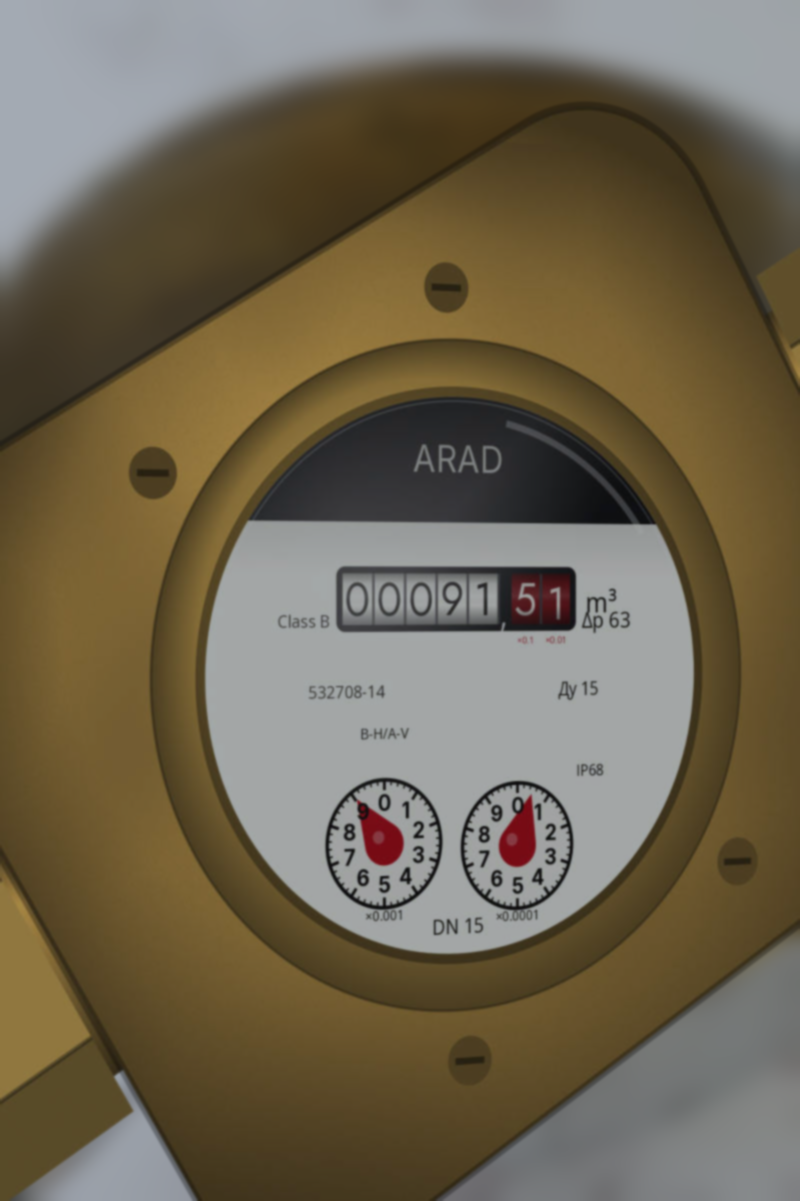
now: 91.5090
